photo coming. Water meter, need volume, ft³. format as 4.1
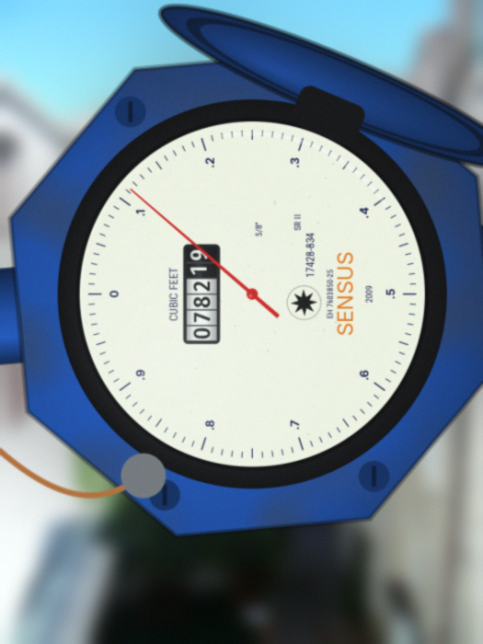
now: 78219.11
